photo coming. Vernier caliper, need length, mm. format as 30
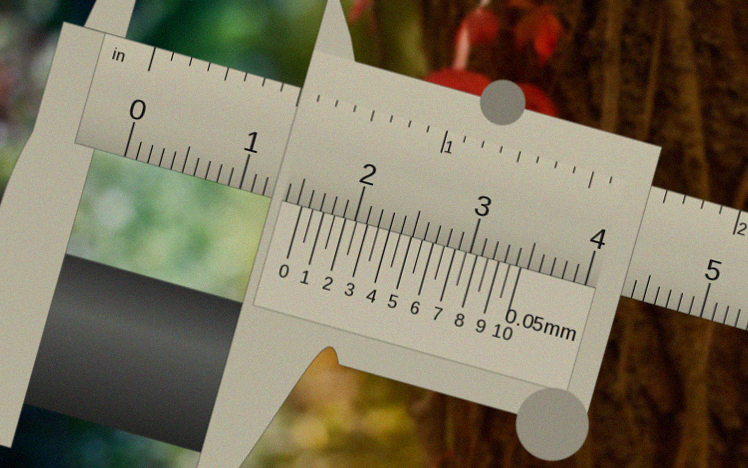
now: 15.4
